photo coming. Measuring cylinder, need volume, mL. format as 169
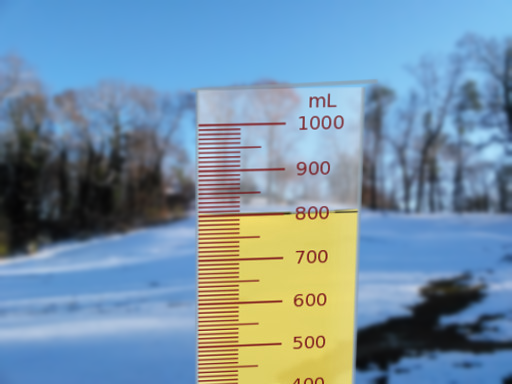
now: 800
